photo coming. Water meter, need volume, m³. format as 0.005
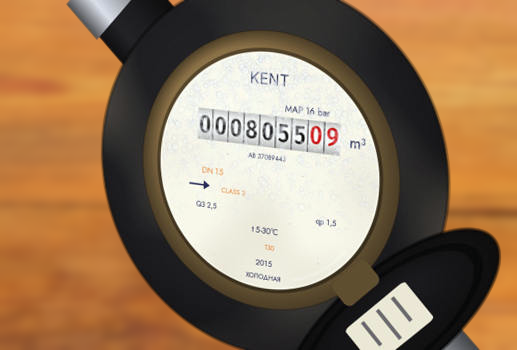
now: 8055.09
